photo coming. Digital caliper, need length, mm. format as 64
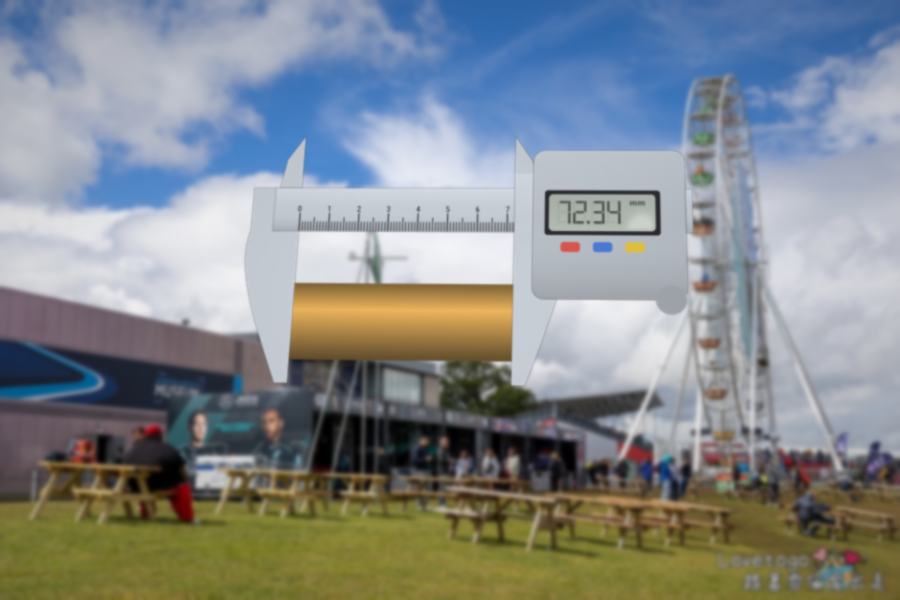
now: 72.34
